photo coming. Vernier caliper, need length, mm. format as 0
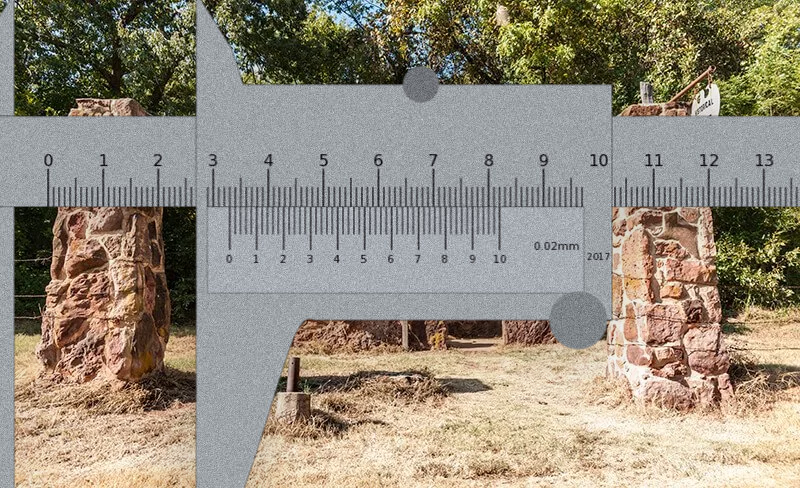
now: 33.0
